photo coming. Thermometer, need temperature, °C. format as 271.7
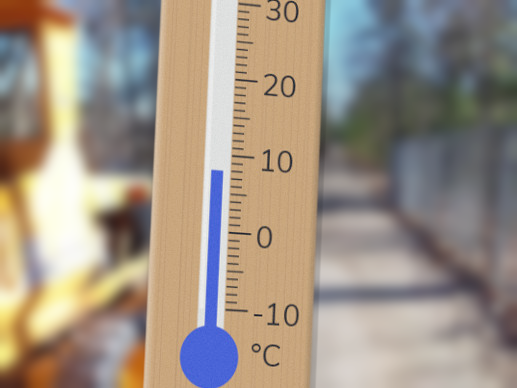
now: 8
